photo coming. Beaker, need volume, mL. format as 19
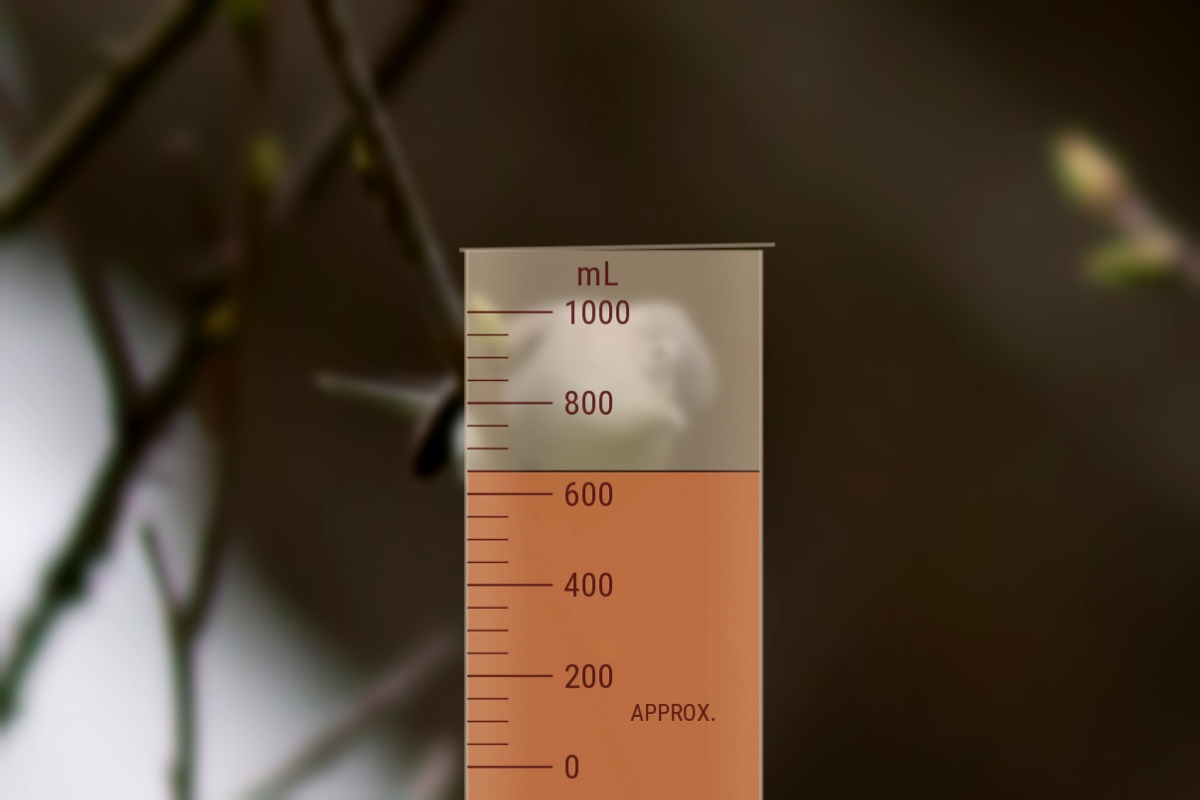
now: 650
